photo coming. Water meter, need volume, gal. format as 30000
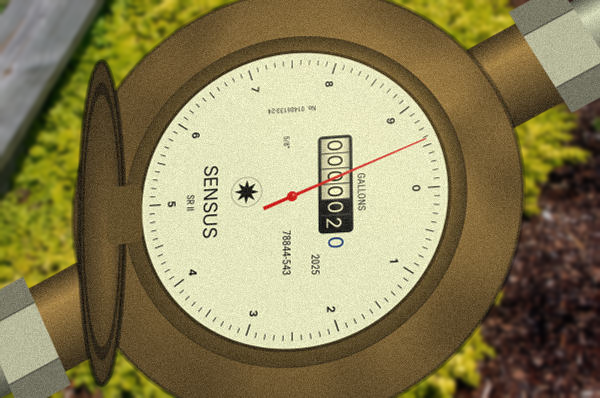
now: 19.4
